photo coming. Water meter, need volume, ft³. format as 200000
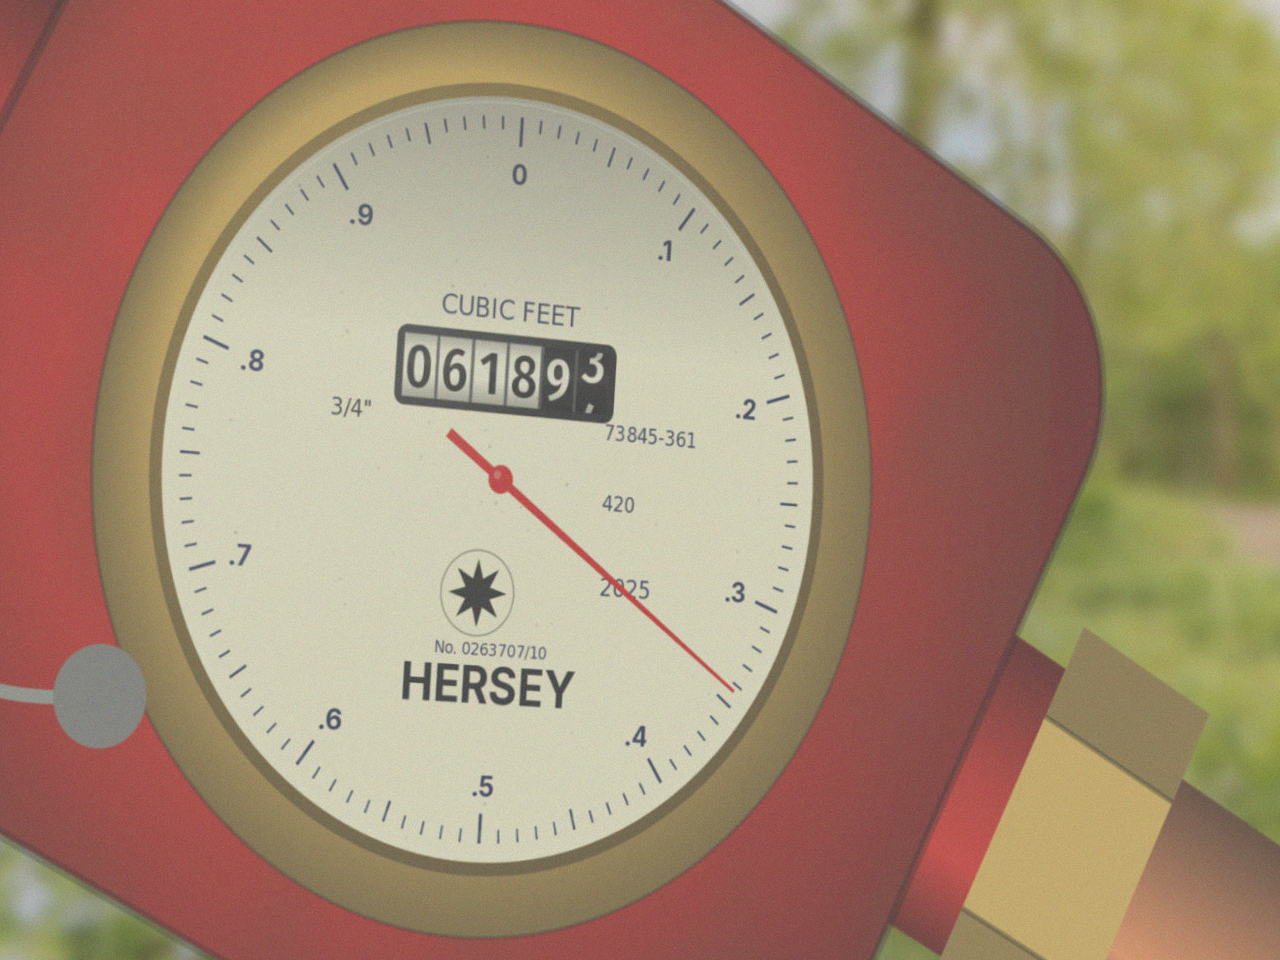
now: 61893.34
